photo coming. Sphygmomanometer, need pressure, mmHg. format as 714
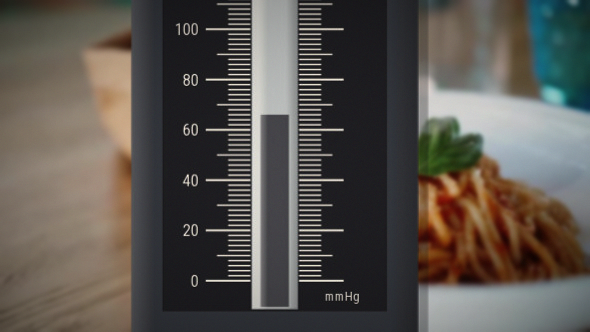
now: 66
